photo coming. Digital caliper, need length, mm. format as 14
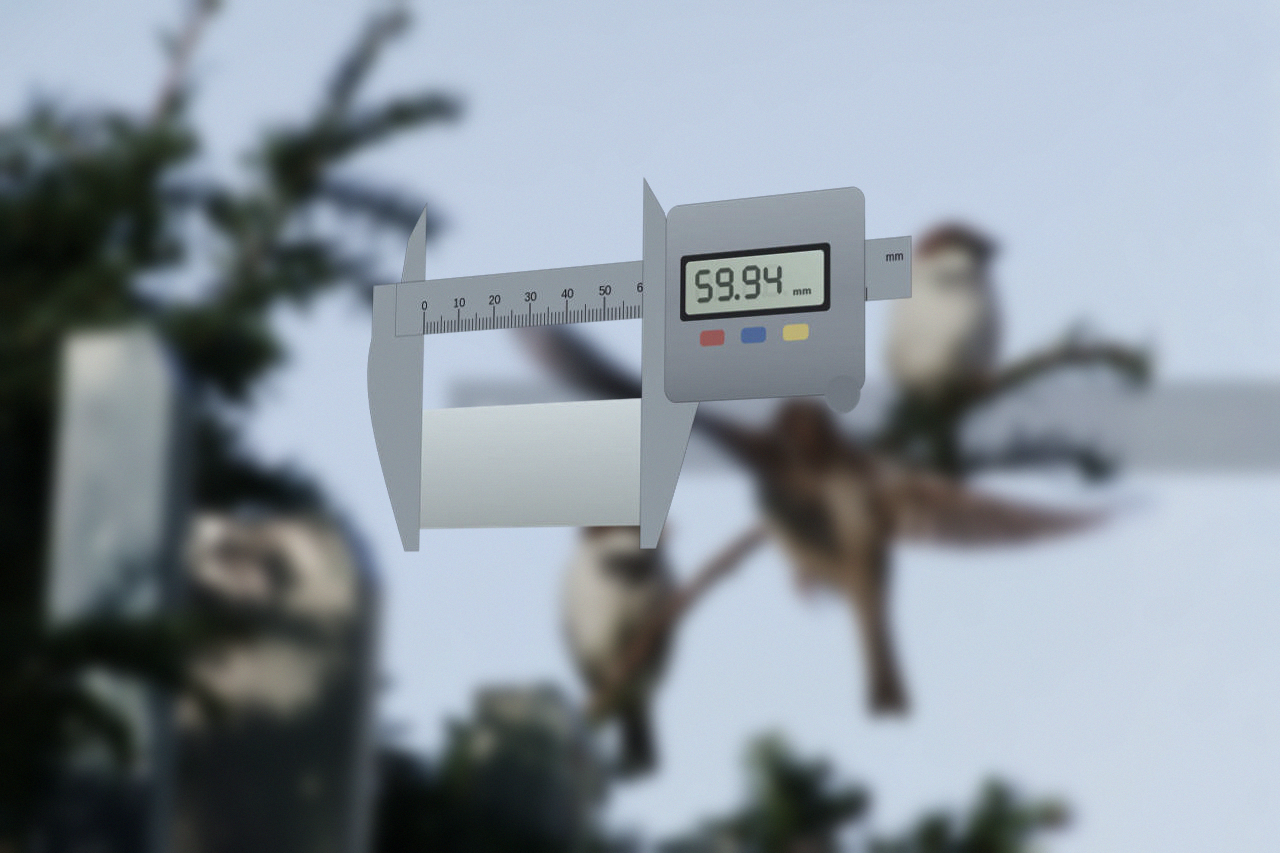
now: 59.94
